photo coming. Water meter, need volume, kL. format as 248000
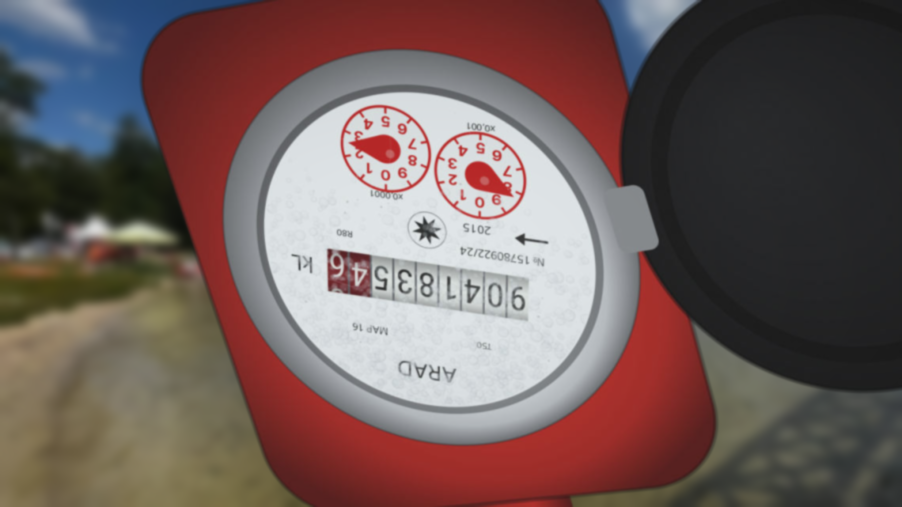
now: 9041835.4582
